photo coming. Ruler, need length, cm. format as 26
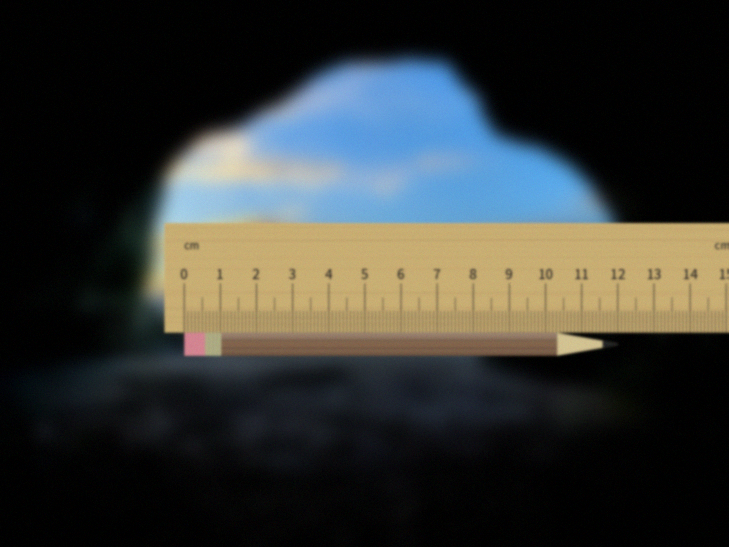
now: 12
